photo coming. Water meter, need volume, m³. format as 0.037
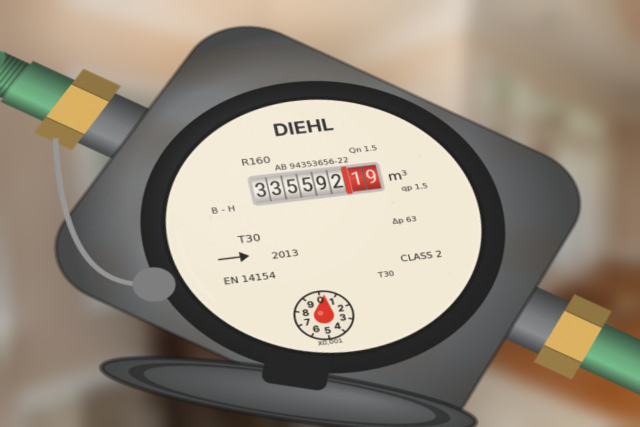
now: 335592.190
